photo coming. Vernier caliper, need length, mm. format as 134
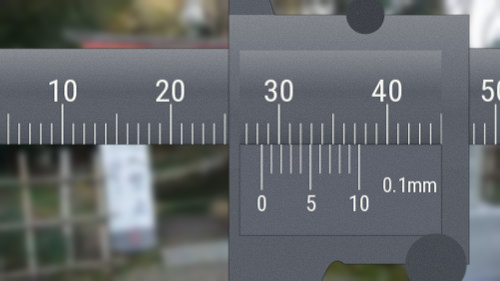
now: 28.4
